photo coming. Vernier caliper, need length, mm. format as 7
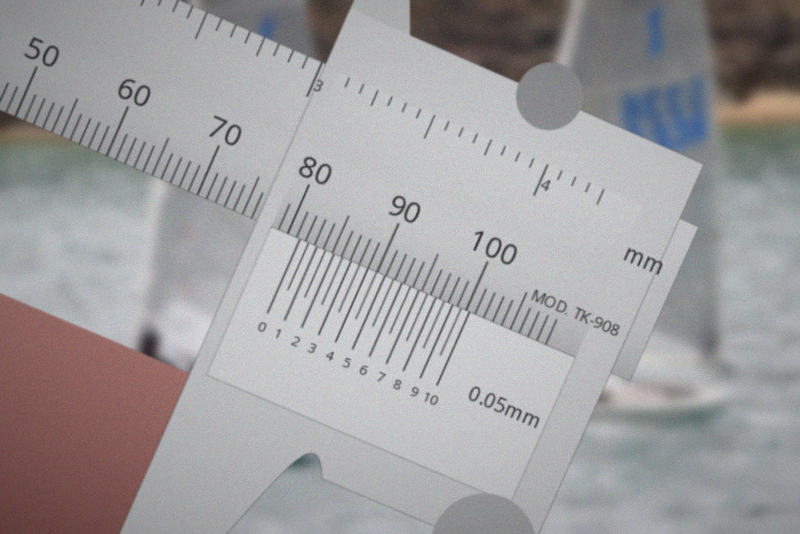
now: 81.4
